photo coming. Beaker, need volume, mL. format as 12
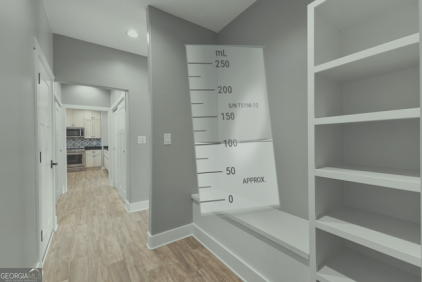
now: 100
